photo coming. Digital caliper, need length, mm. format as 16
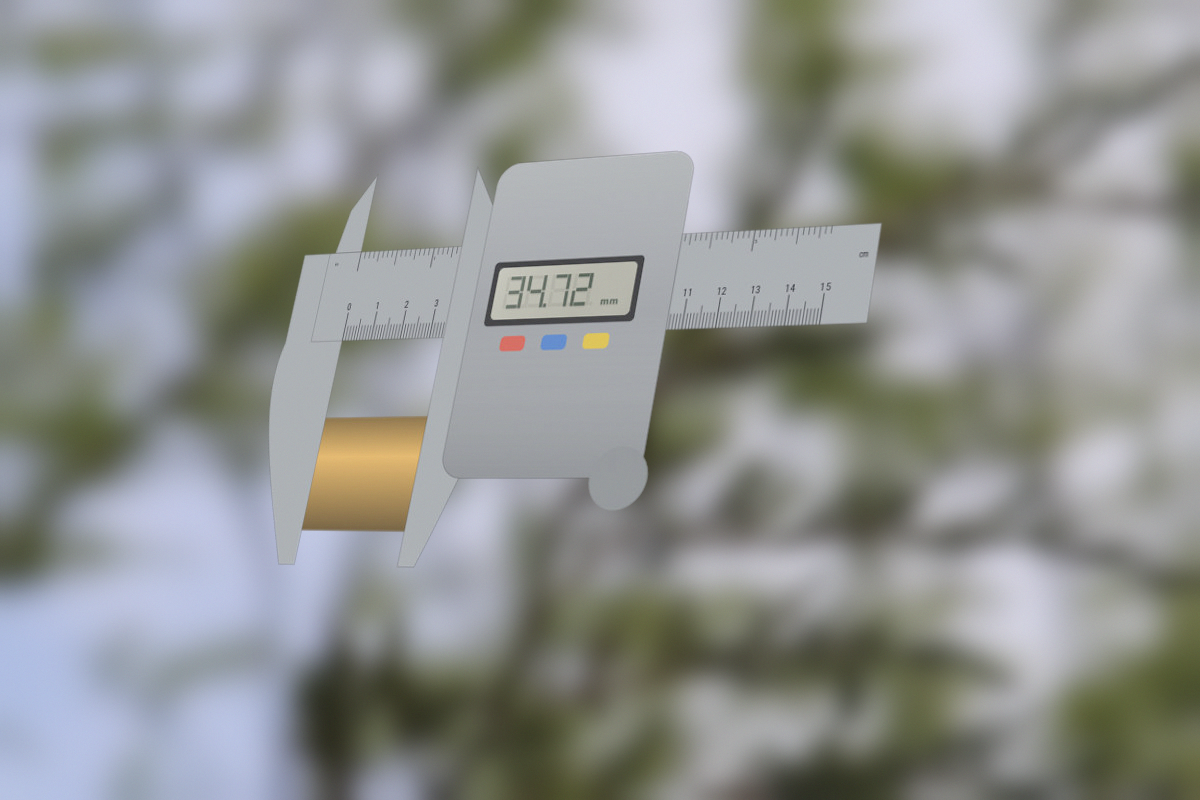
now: 34.72
